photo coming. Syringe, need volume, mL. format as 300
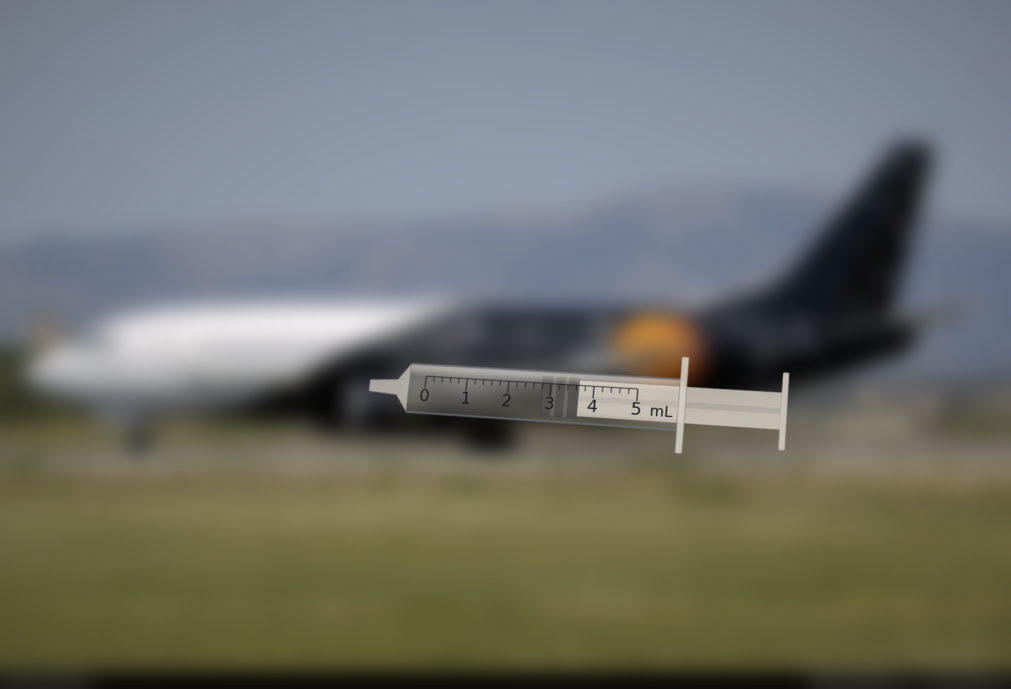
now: 2.8
